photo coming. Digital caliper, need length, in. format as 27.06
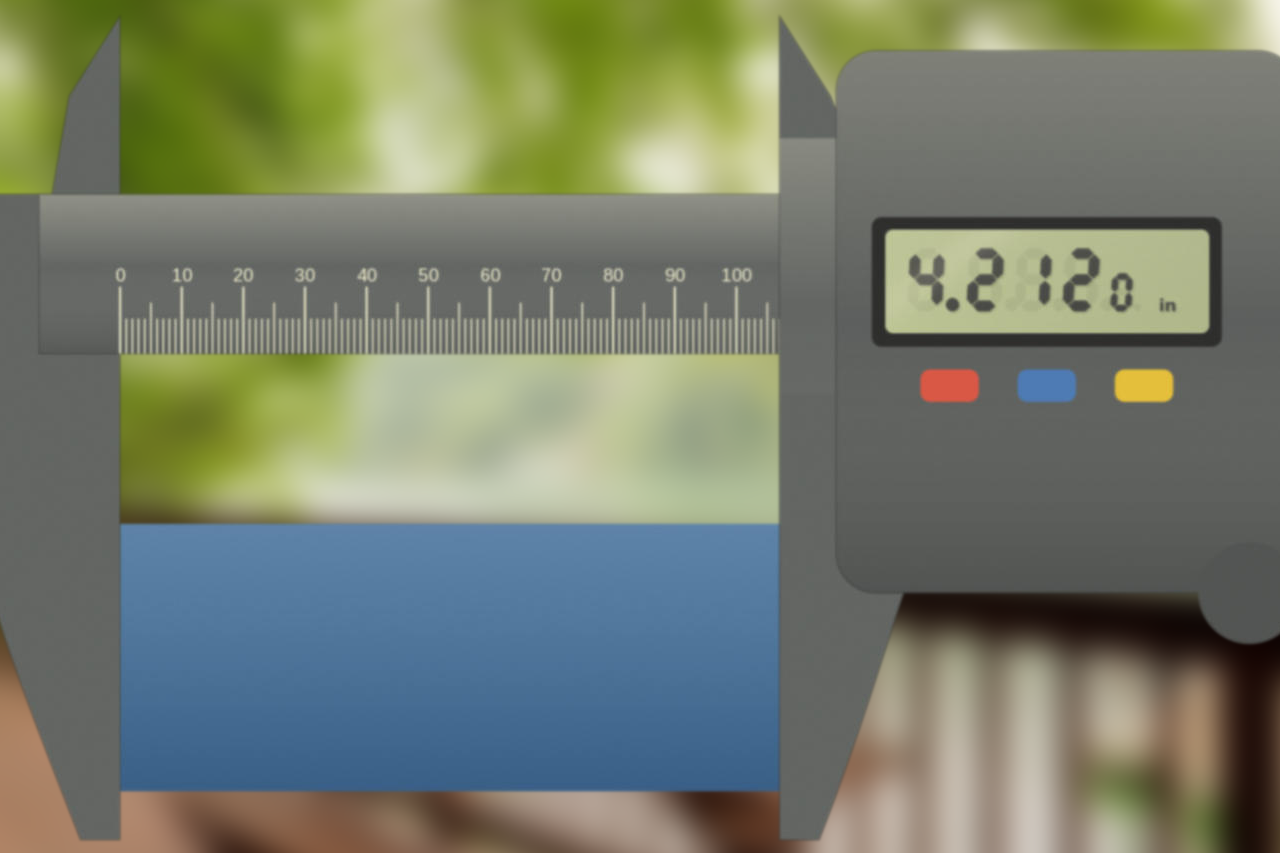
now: 4.2120
